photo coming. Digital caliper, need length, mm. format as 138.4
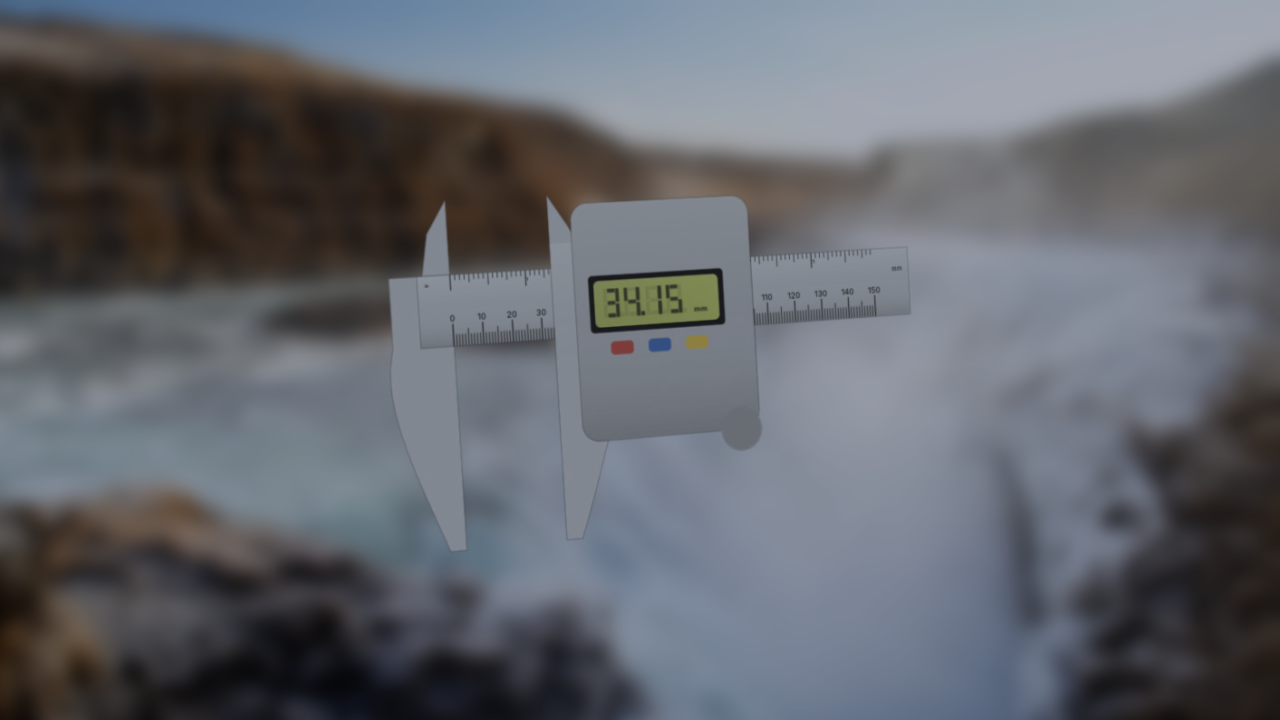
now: 34.15
